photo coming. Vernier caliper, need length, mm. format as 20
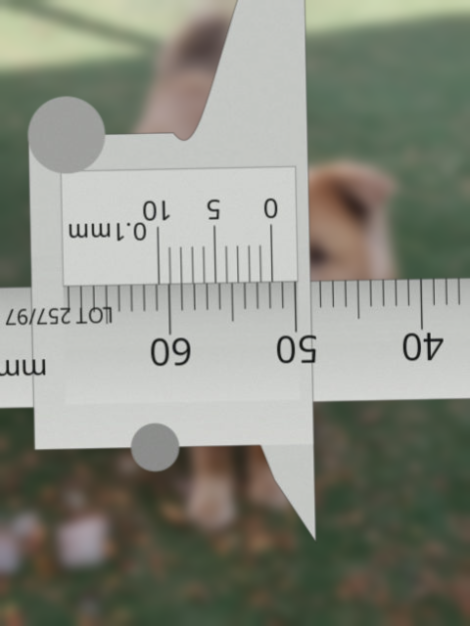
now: 51.8
